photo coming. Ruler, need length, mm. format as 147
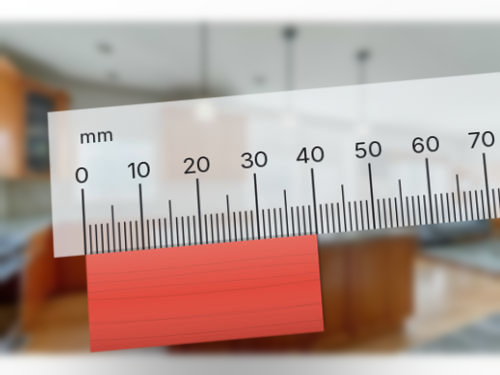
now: 40
